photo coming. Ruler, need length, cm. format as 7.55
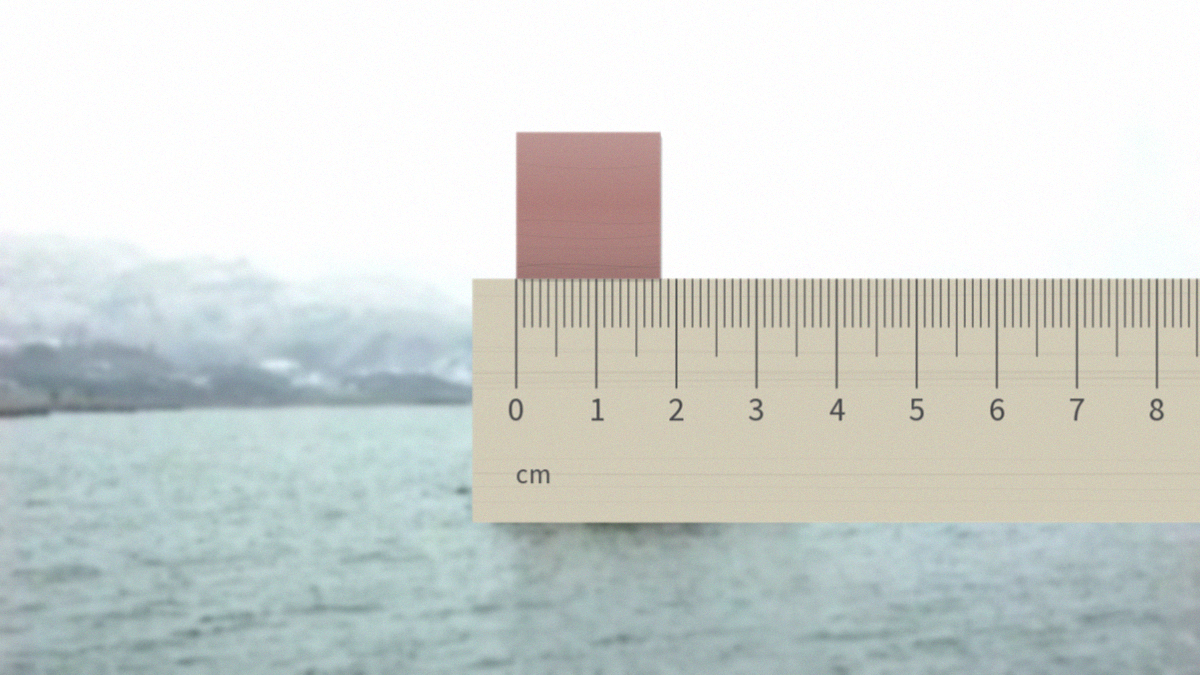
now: 1.8
